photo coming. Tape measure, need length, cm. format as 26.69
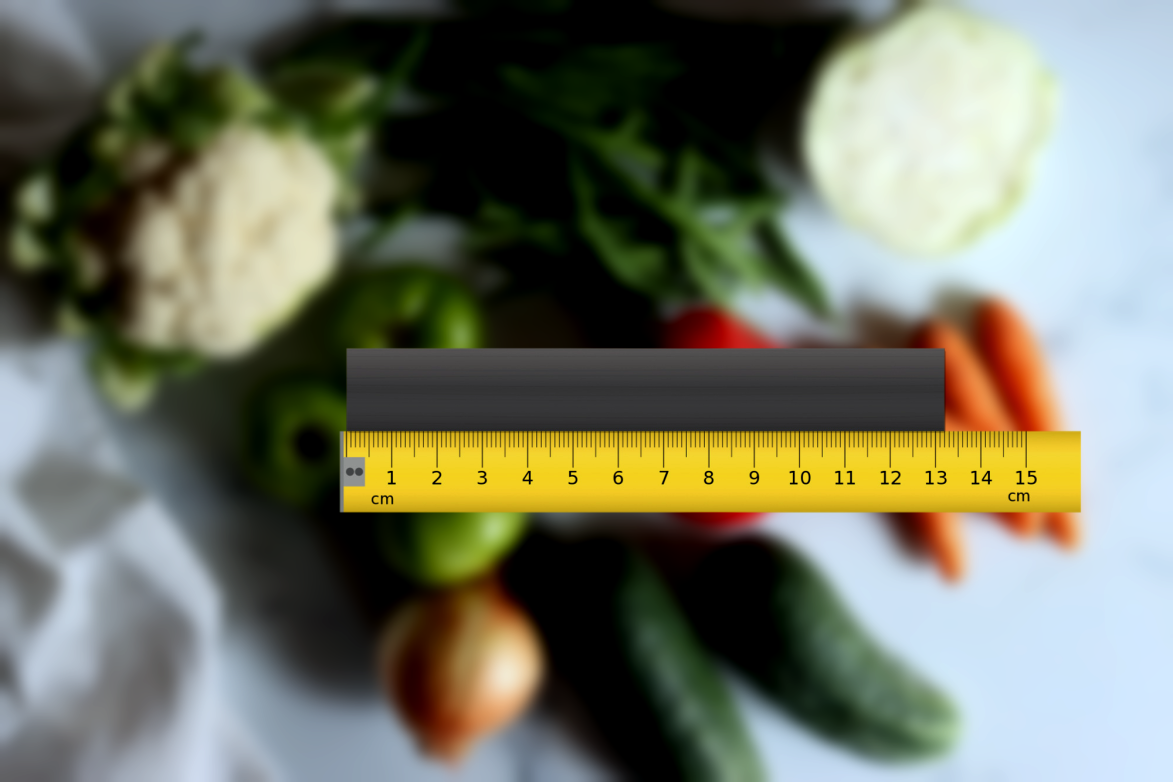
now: 13.2
